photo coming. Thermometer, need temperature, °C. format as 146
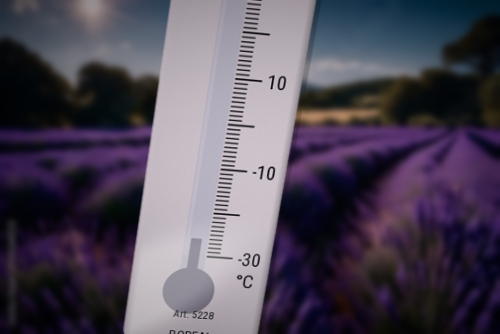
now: -26
